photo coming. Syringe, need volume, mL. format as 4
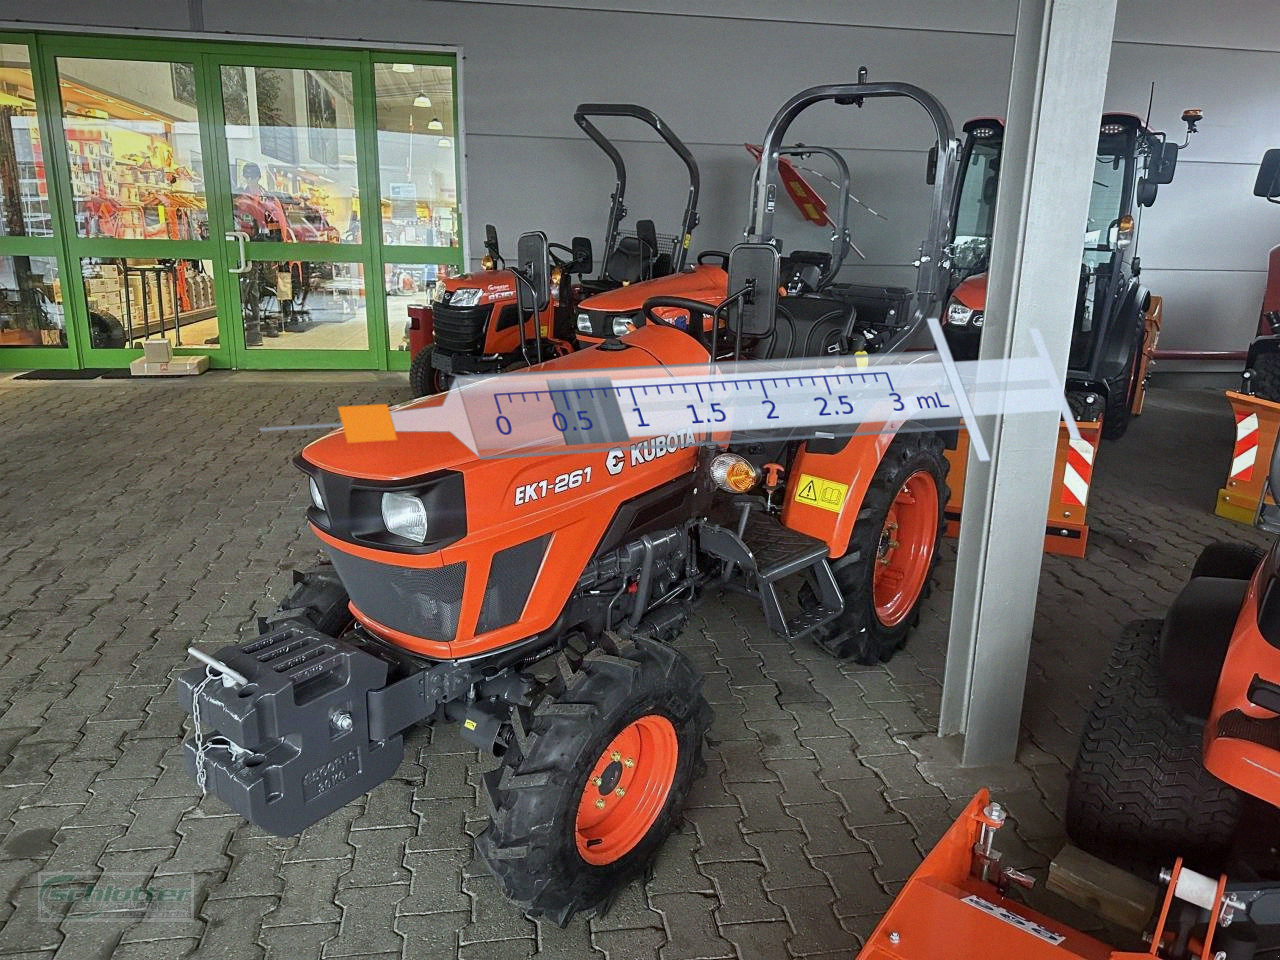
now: 0.4
